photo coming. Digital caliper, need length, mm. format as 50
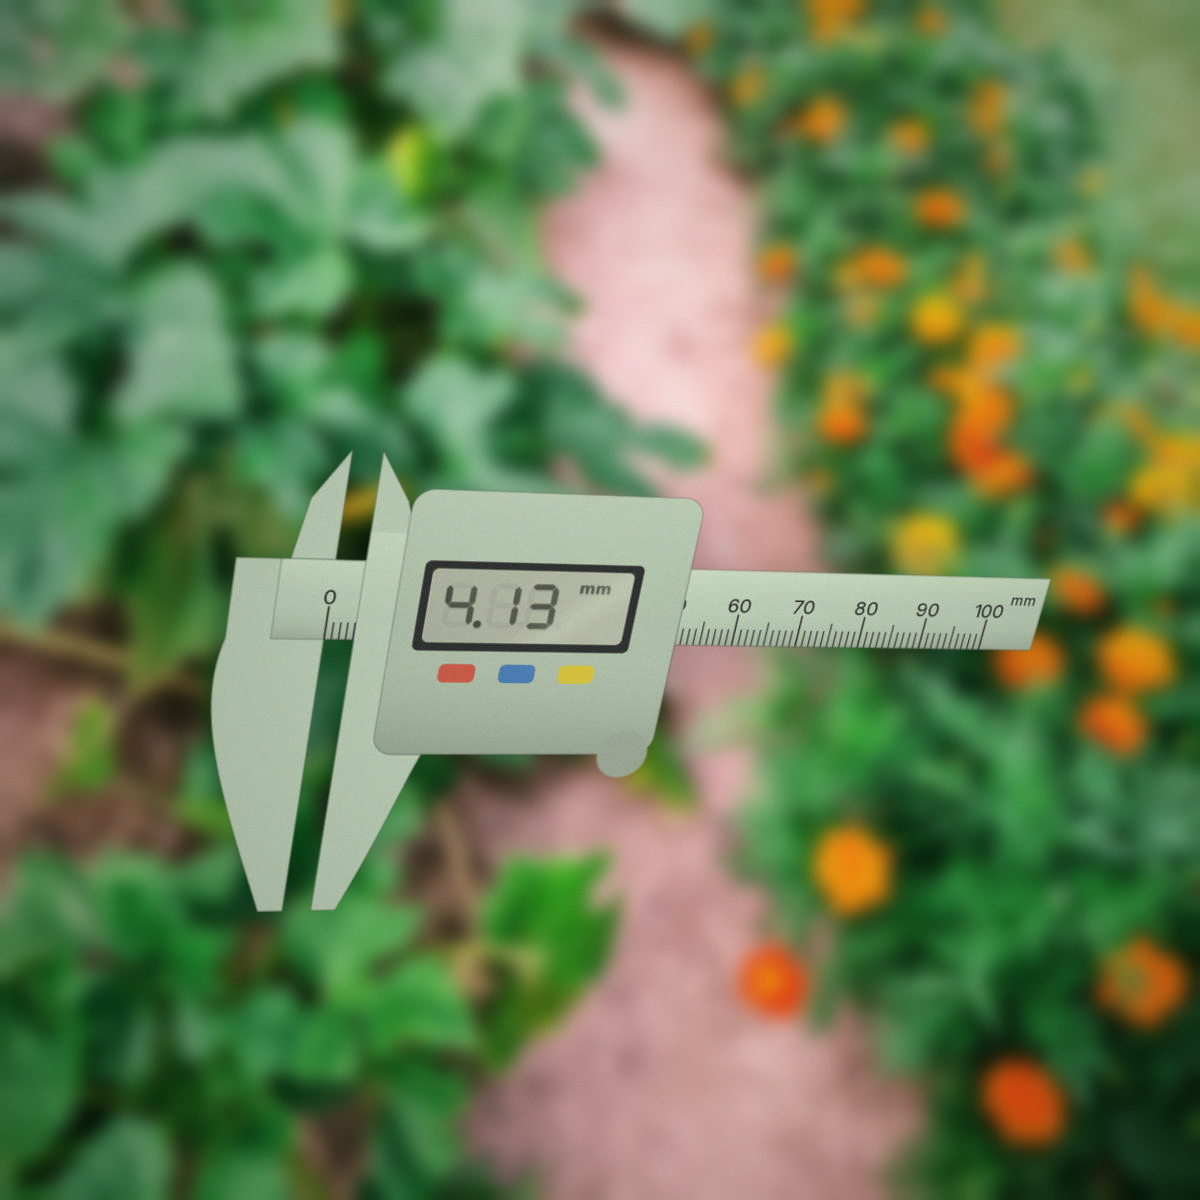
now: 4.13
